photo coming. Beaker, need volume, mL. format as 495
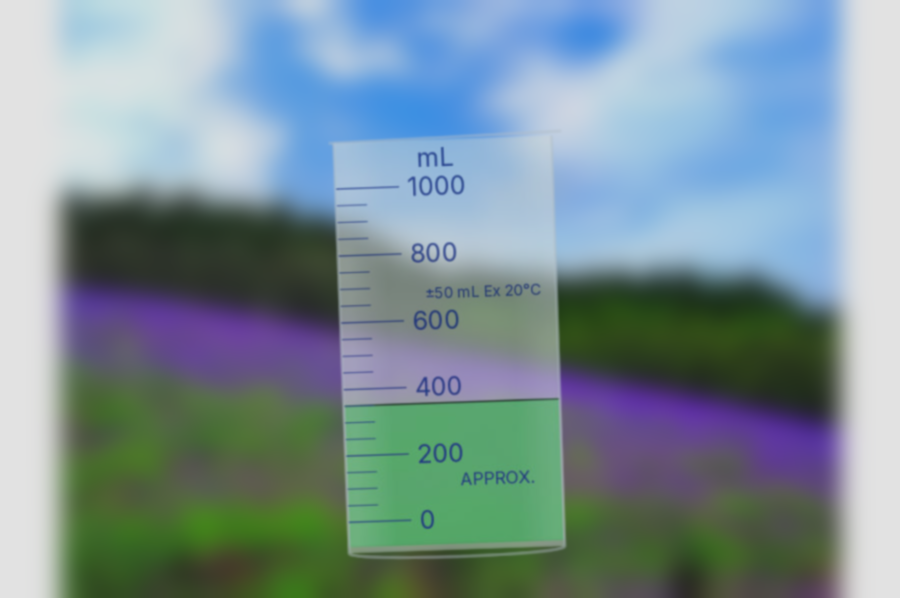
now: 350
